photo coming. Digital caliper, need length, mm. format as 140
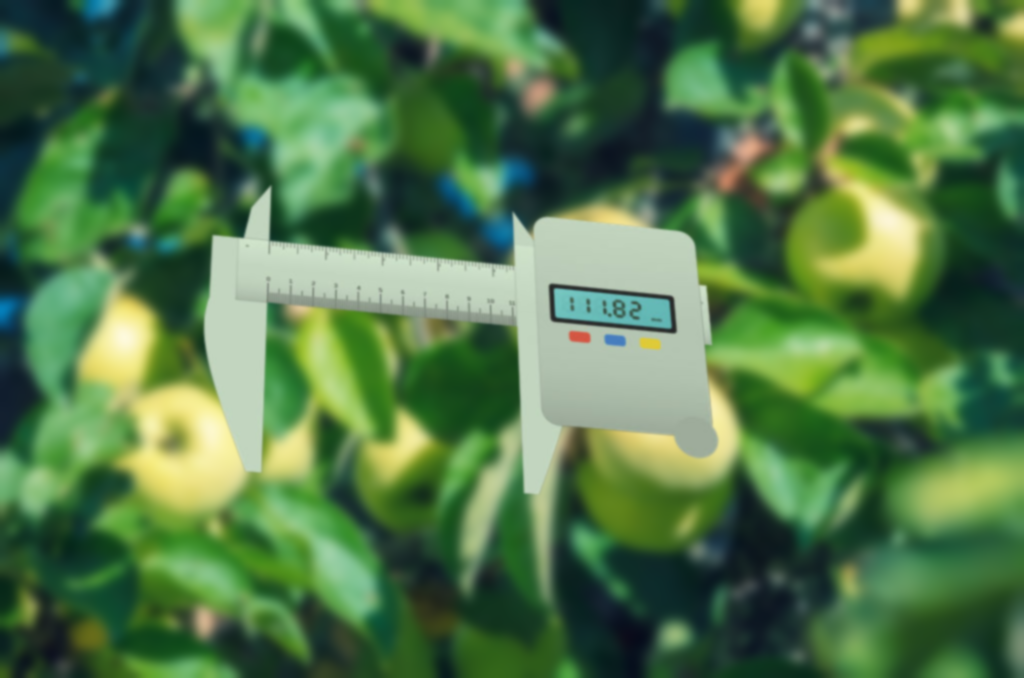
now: 111.82
